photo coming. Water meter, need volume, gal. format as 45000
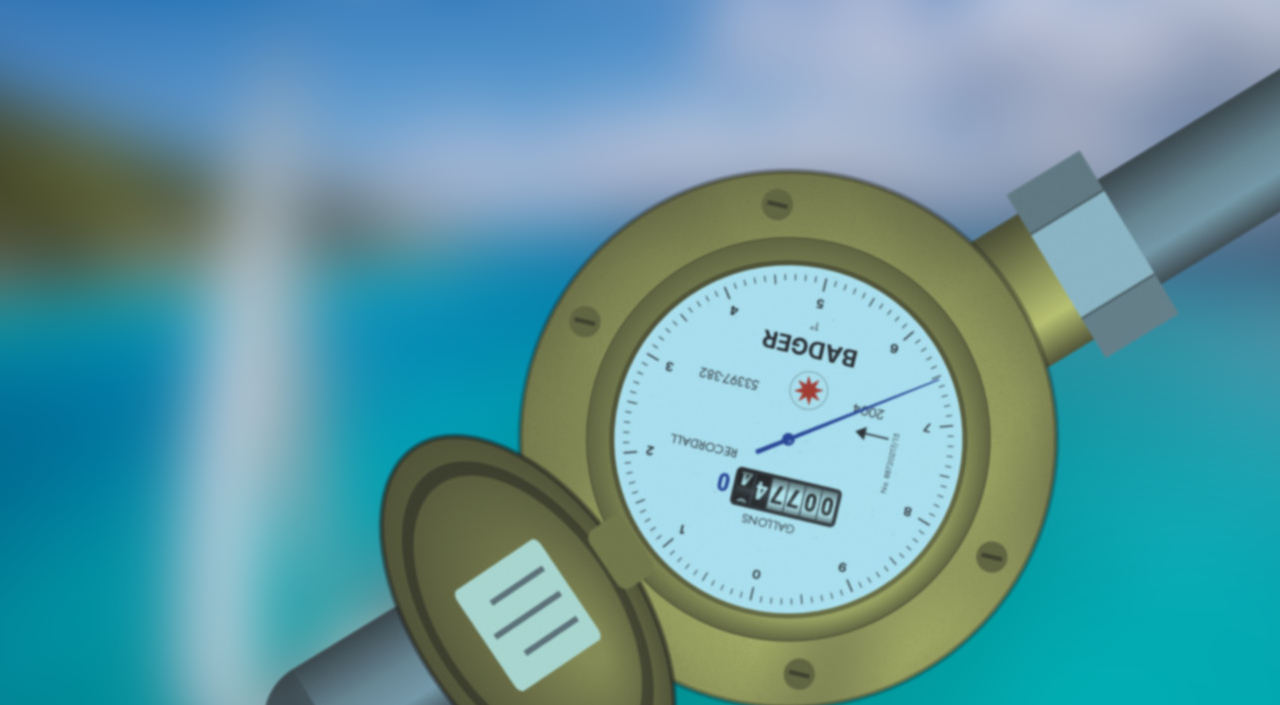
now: 77436.5
